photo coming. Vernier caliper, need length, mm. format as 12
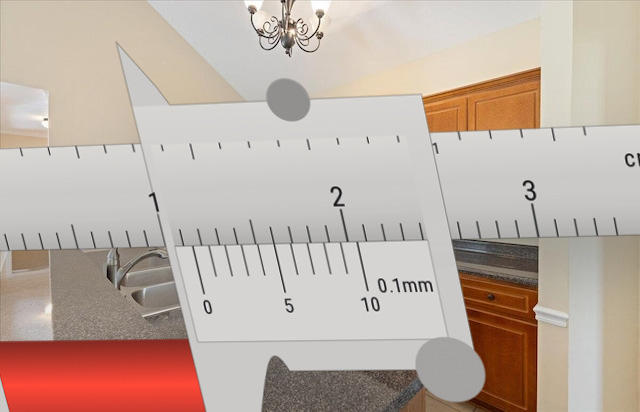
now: 11.5
